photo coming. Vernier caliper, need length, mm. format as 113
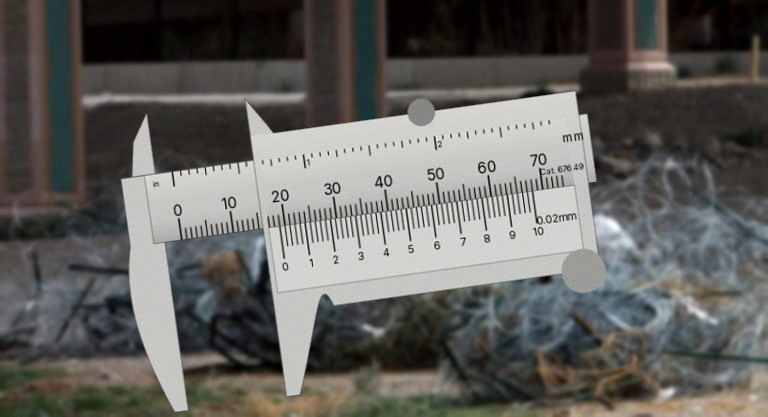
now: 19.0
